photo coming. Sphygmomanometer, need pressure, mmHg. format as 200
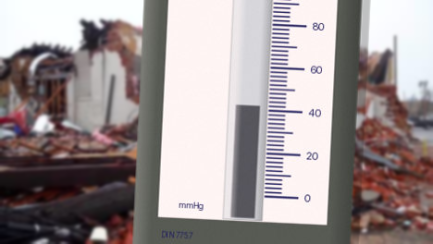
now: 42
